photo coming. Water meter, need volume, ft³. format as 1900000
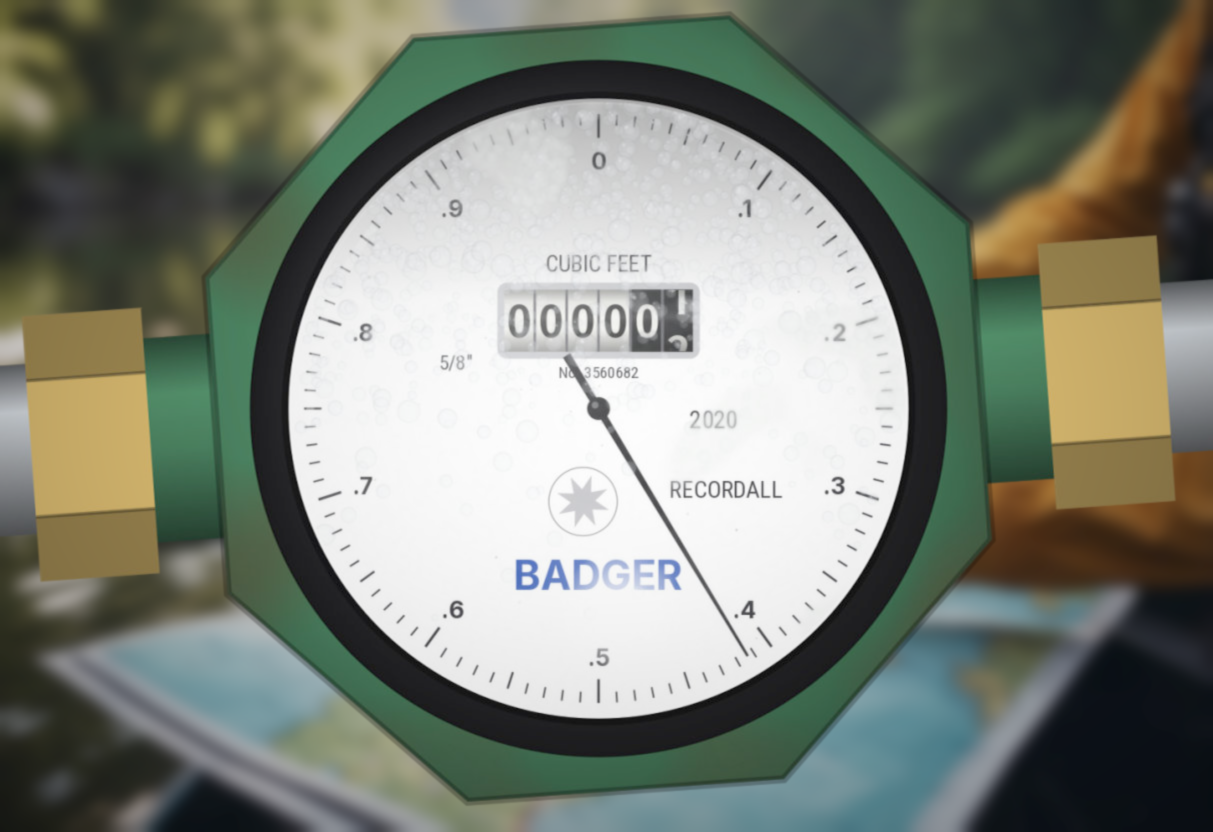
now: 1.41
